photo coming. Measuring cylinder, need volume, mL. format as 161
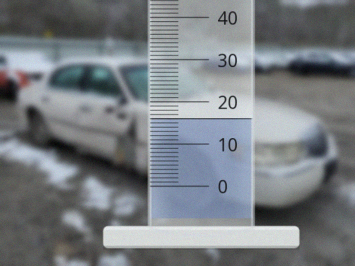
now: 16
